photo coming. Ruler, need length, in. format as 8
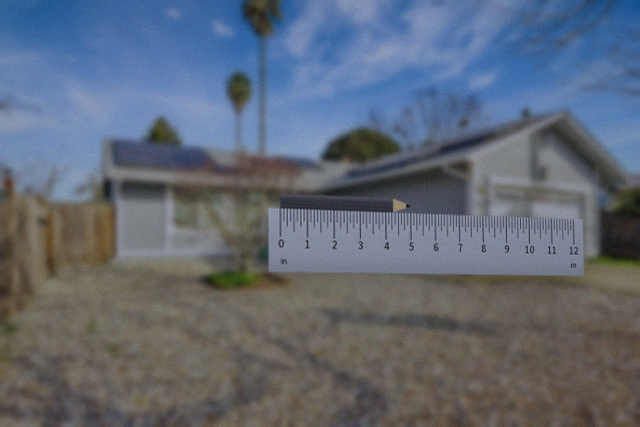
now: 5
